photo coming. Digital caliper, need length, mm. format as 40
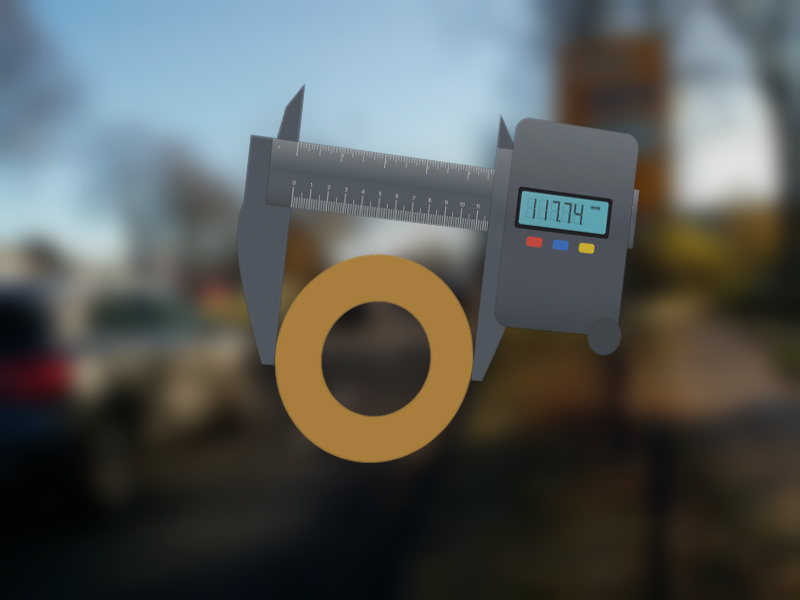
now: 117.74
